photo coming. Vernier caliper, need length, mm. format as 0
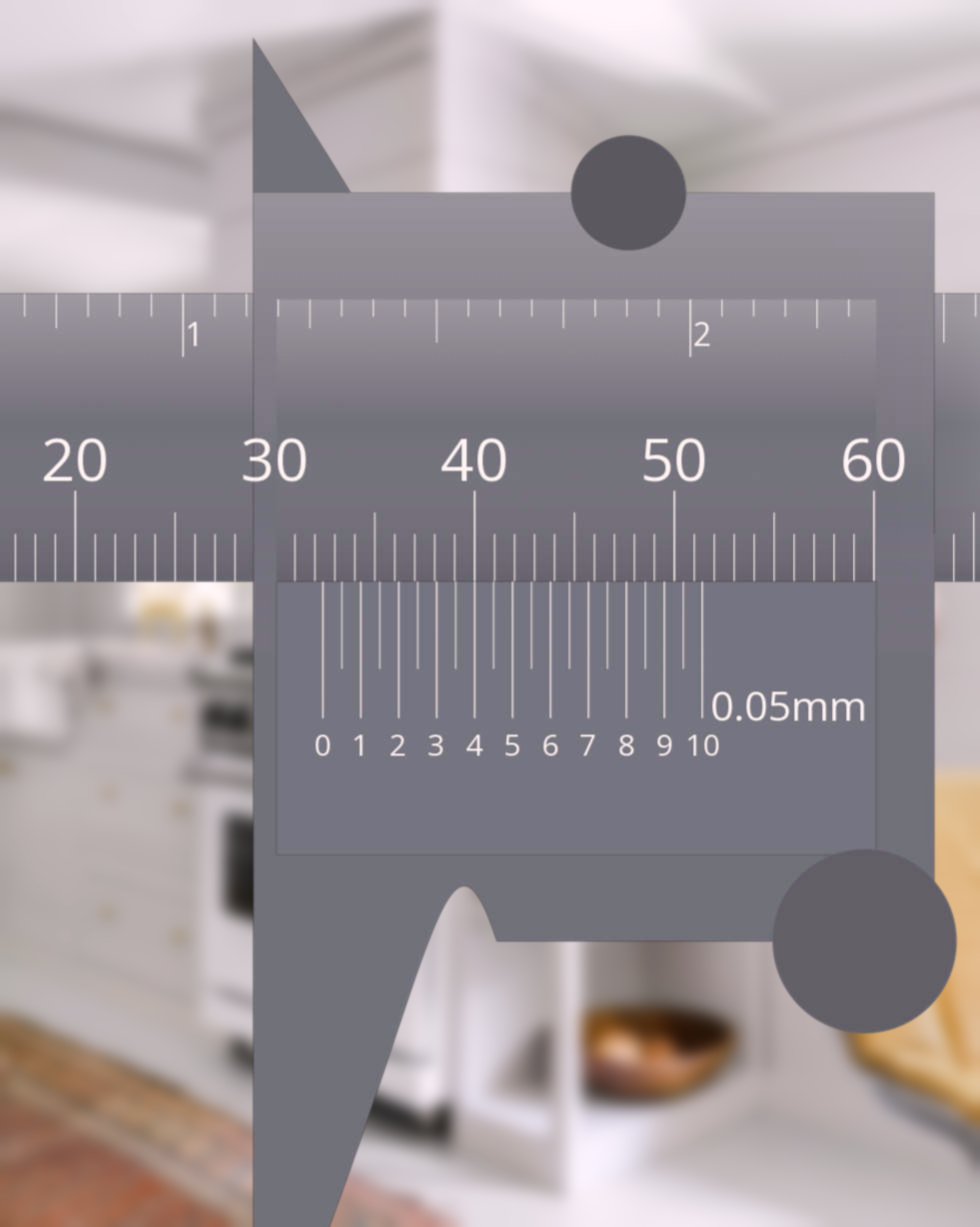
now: 32.4
